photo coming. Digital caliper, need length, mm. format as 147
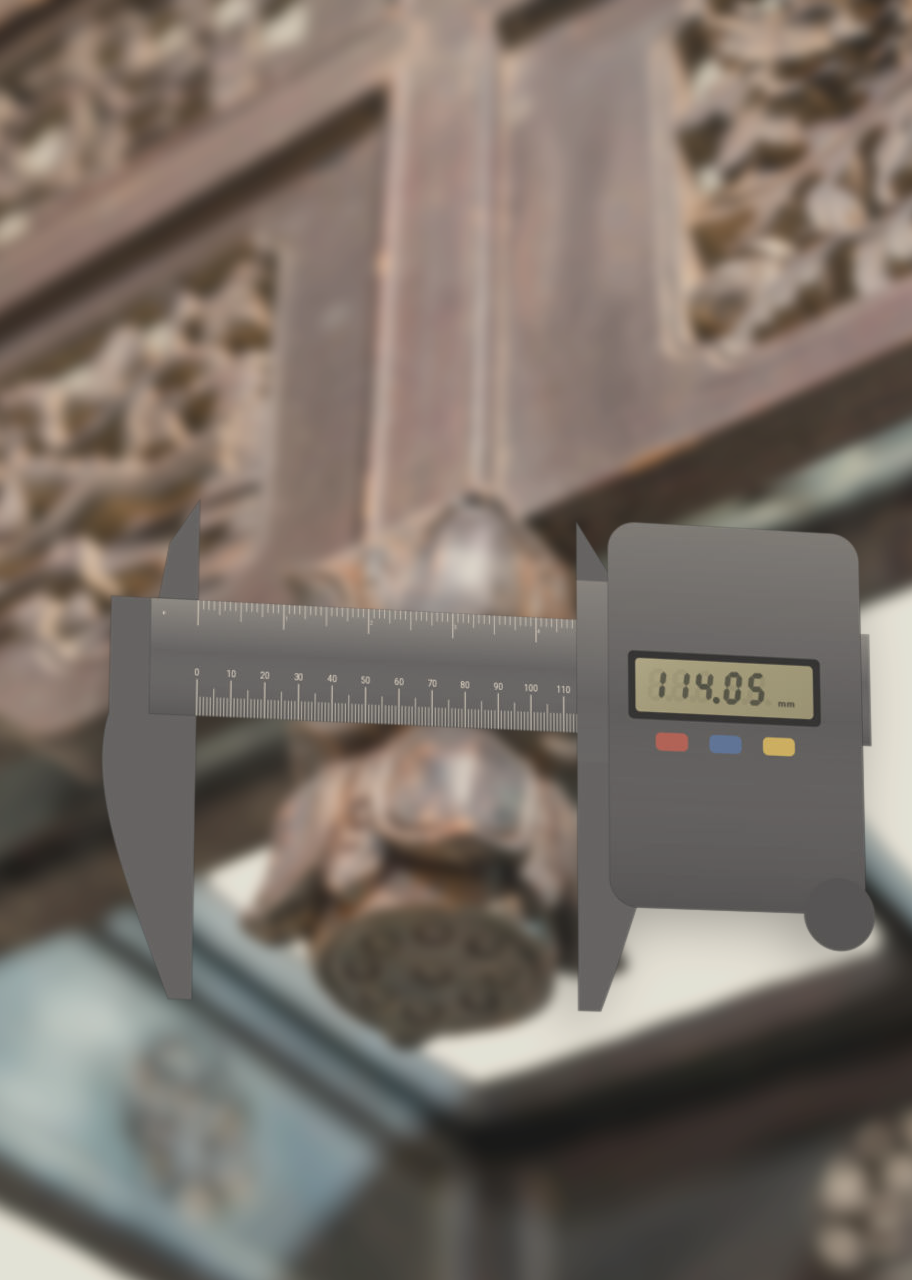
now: 114.05
